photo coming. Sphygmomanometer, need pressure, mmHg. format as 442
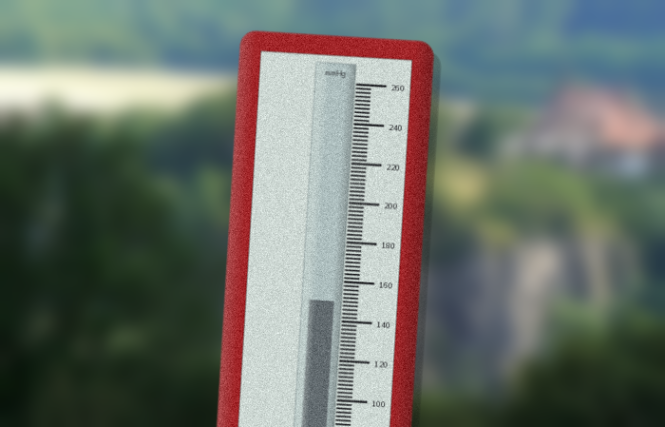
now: 150
